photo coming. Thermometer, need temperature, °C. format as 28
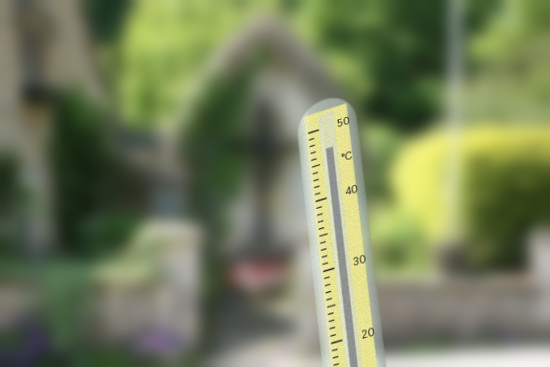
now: 47
